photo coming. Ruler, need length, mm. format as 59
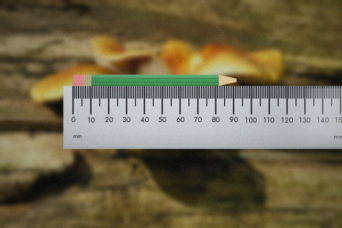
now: 95
